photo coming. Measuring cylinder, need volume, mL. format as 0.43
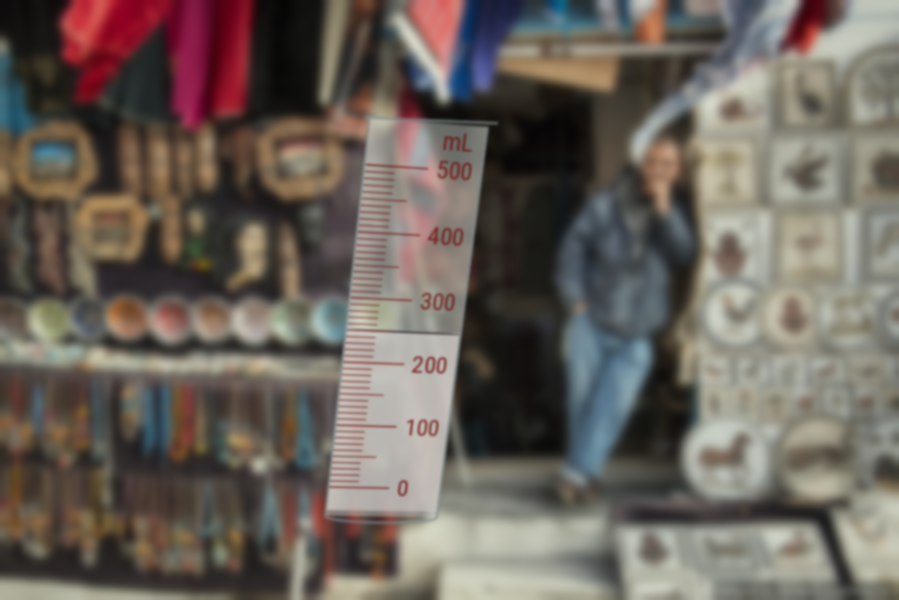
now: 250
